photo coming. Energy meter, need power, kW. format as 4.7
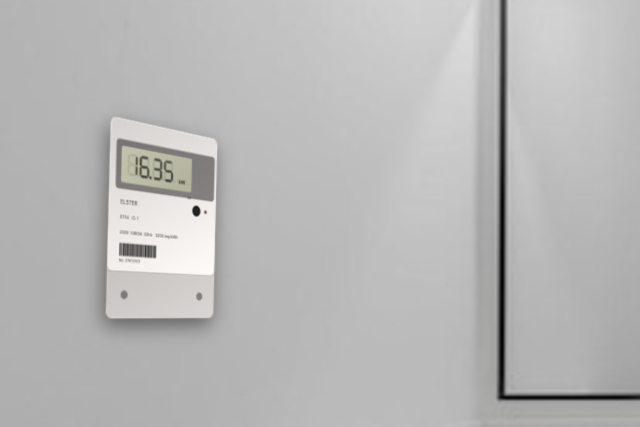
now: 16.35
